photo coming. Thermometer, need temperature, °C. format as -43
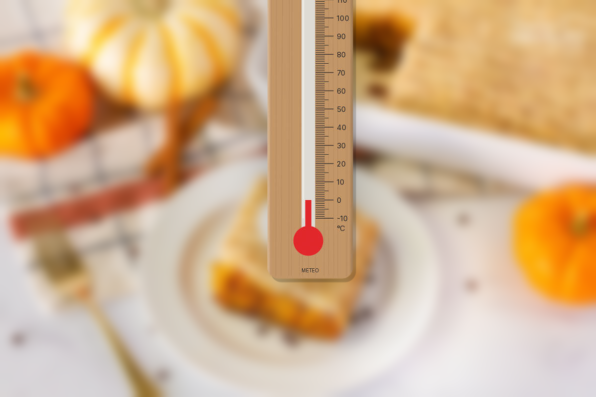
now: 0
